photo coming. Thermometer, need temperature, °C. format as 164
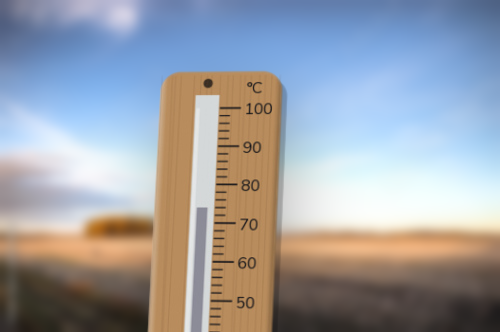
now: 74
